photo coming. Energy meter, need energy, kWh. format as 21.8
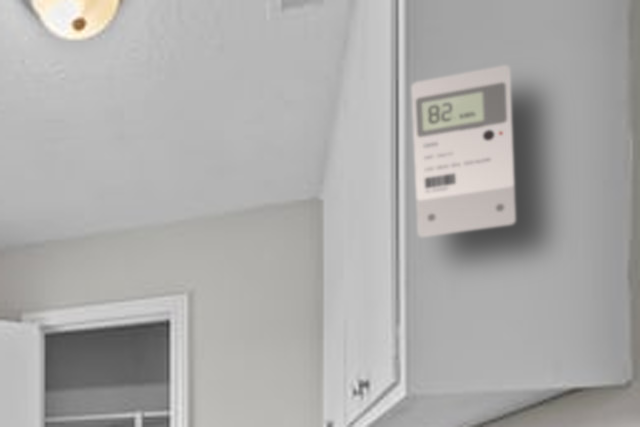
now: 82
